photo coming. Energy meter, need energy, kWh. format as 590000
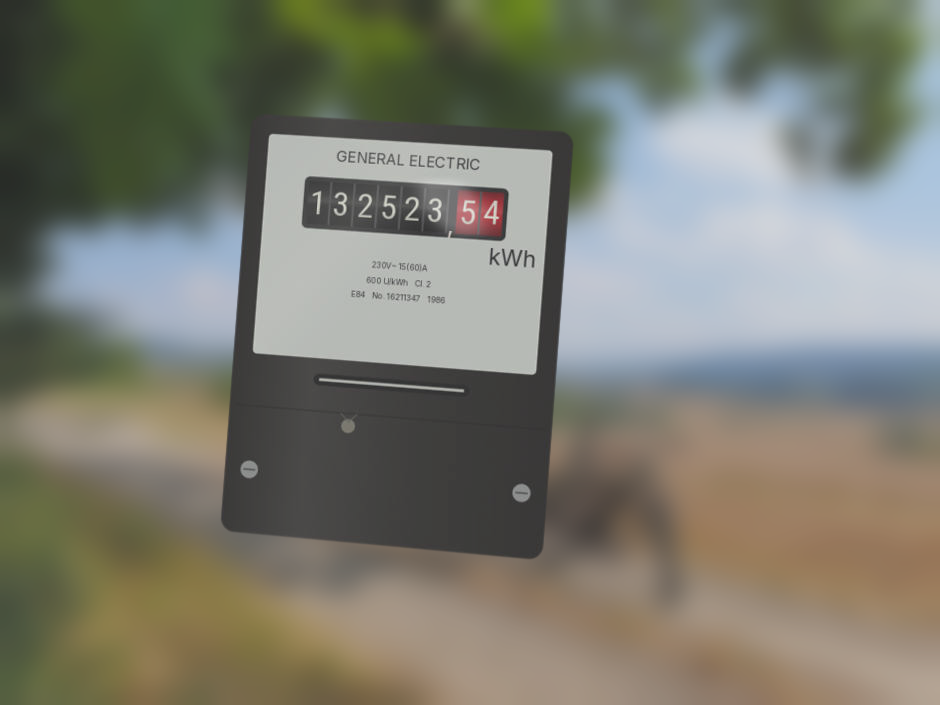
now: 132523.54
